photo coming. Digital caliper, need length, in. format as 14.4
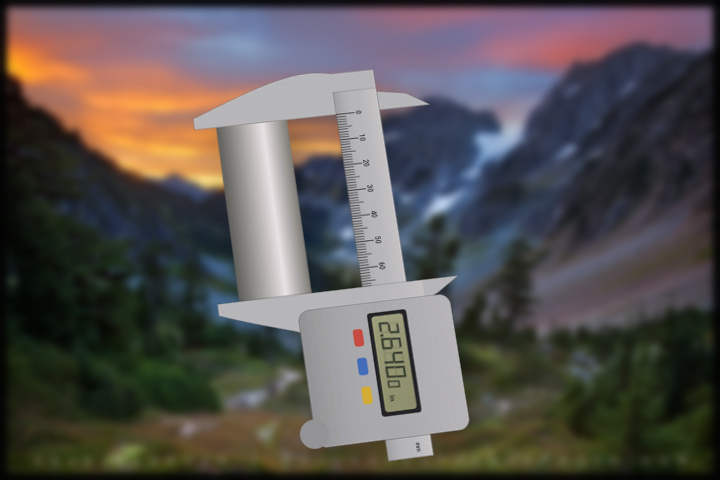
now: 2.6400
